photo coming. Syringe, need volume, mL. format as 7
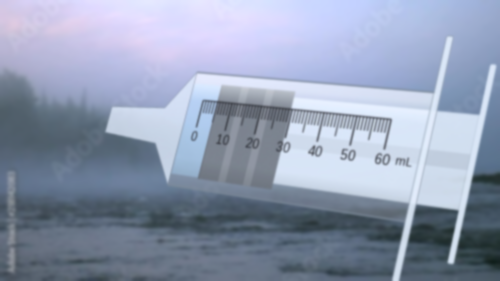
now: 5
